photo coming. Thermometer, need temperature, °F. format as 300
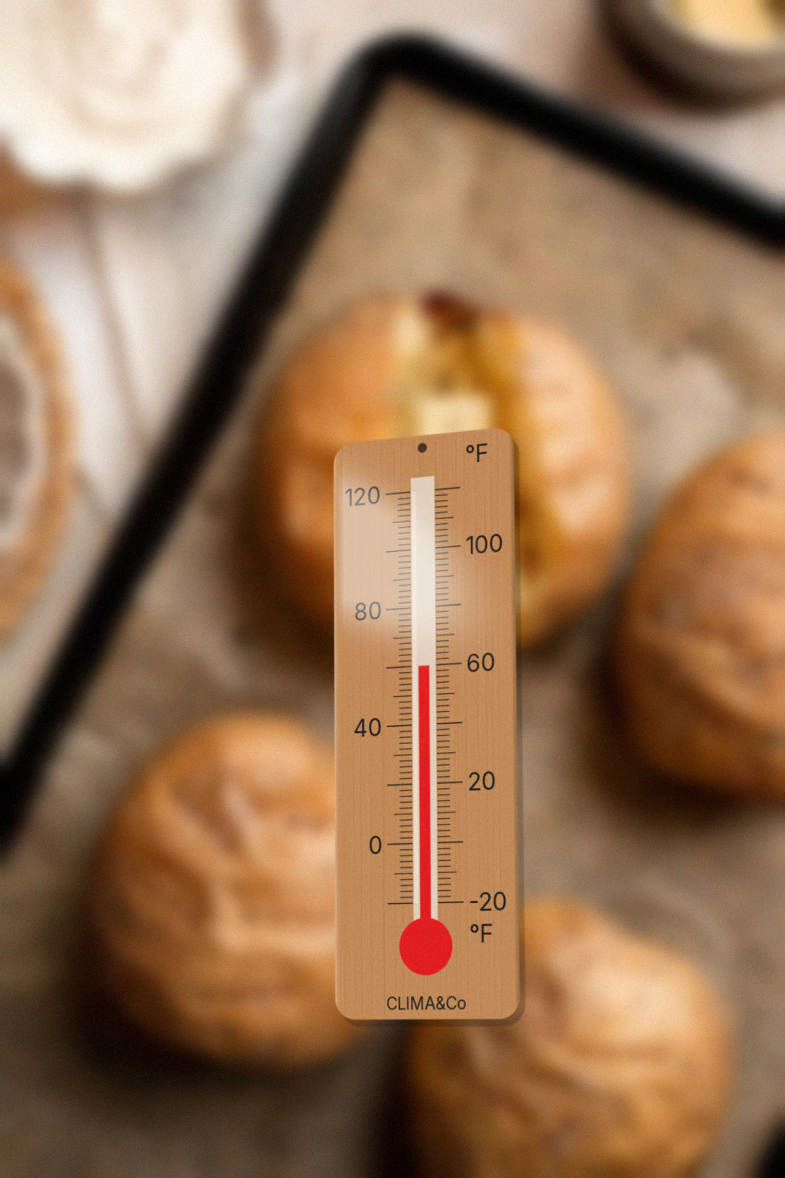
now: 60
